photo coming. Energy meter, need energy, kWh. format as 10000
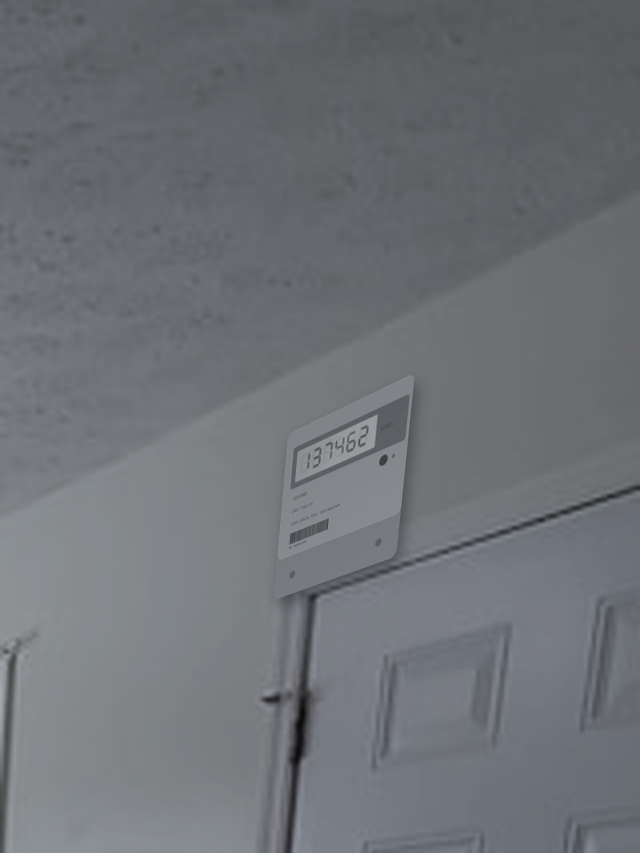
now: 137462
